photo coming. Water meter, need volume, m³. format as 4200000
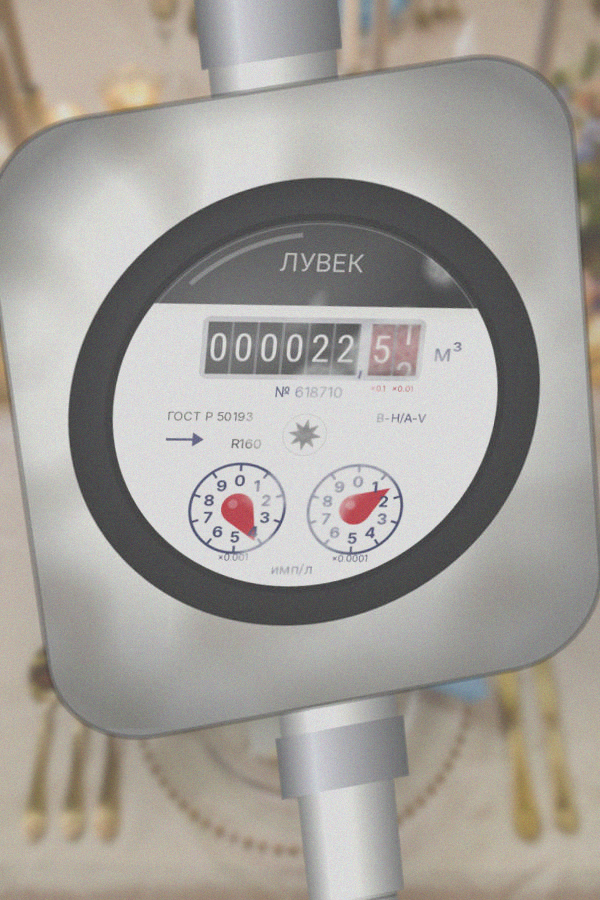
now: 22.5141
